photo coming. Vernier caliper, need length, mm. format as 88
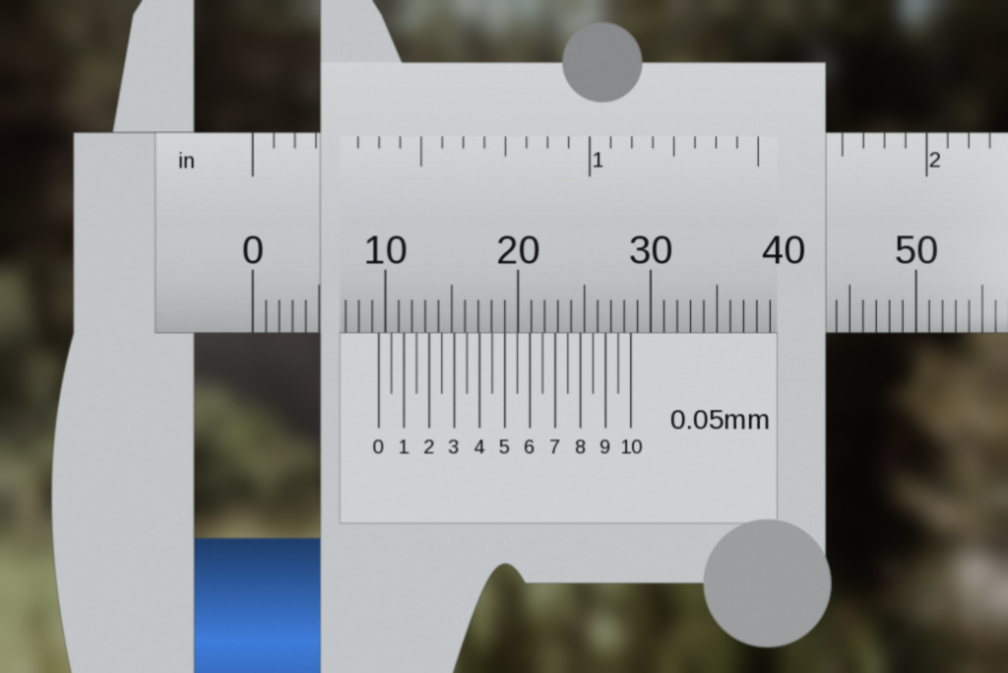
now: 9.5
